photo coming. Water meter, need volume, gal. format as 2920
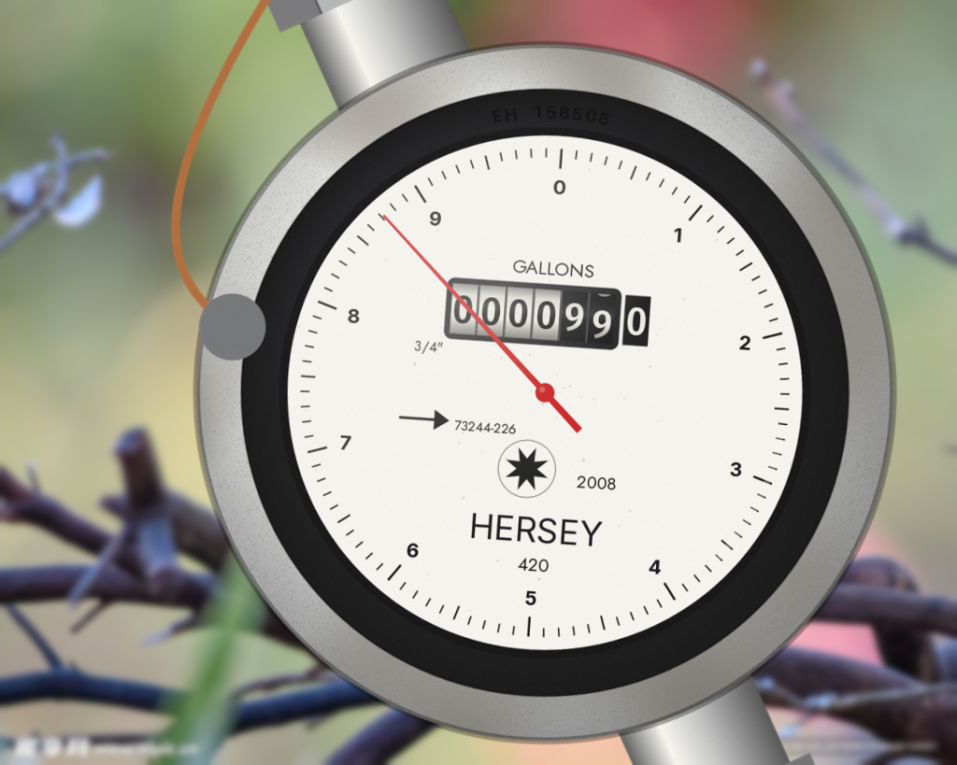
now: 988.7
